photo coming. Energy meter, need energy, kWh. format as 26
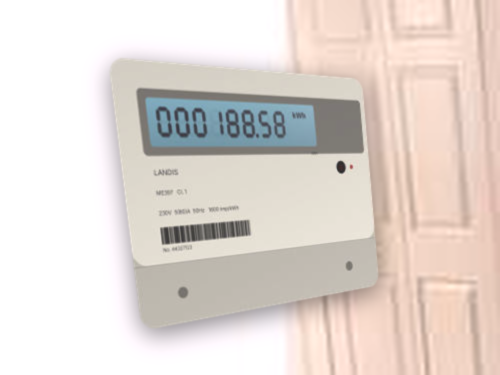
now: 188.58
